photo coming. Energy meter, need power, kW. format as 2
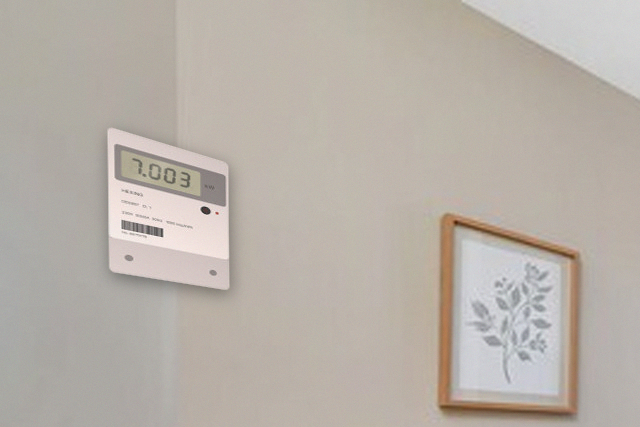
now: 7.003
